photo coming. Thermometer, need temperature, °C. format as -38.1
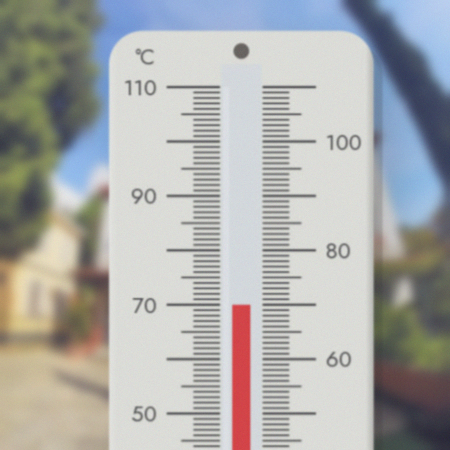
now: 70
